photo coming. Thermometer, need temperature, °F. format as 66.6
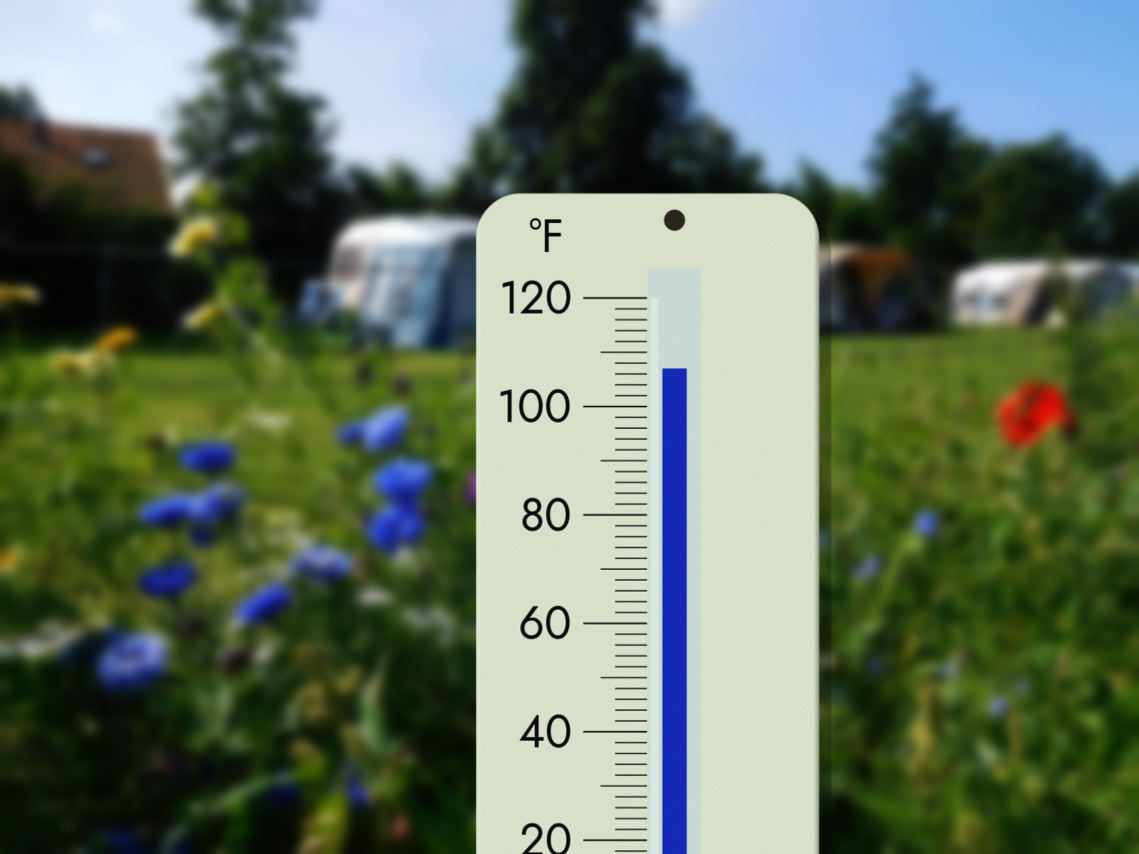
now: 107
